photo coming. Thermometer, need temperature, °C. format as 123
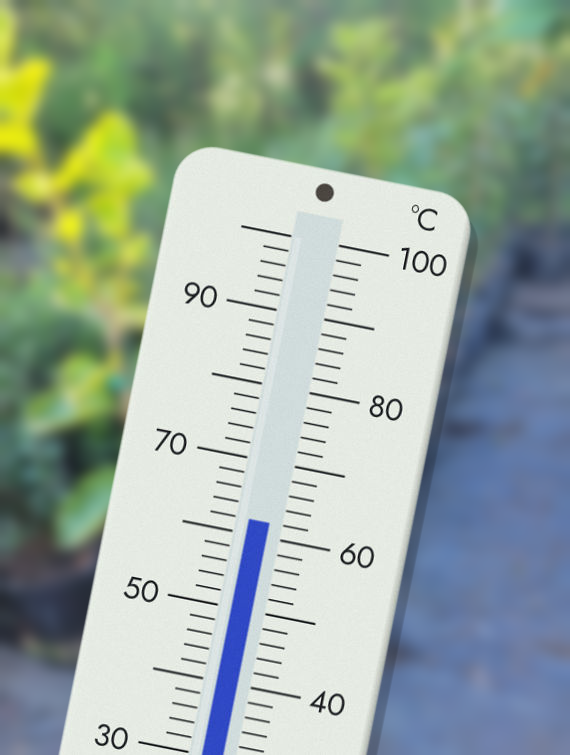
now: 62
